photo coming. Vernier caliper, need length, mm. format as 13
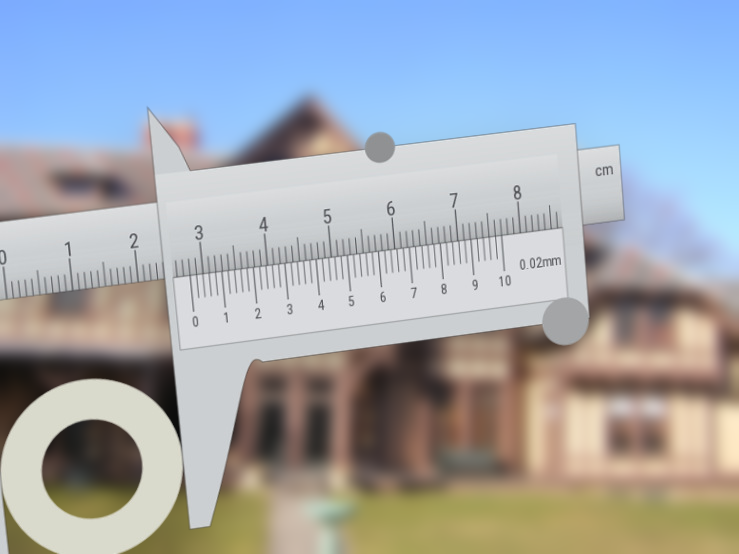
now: 28.0
